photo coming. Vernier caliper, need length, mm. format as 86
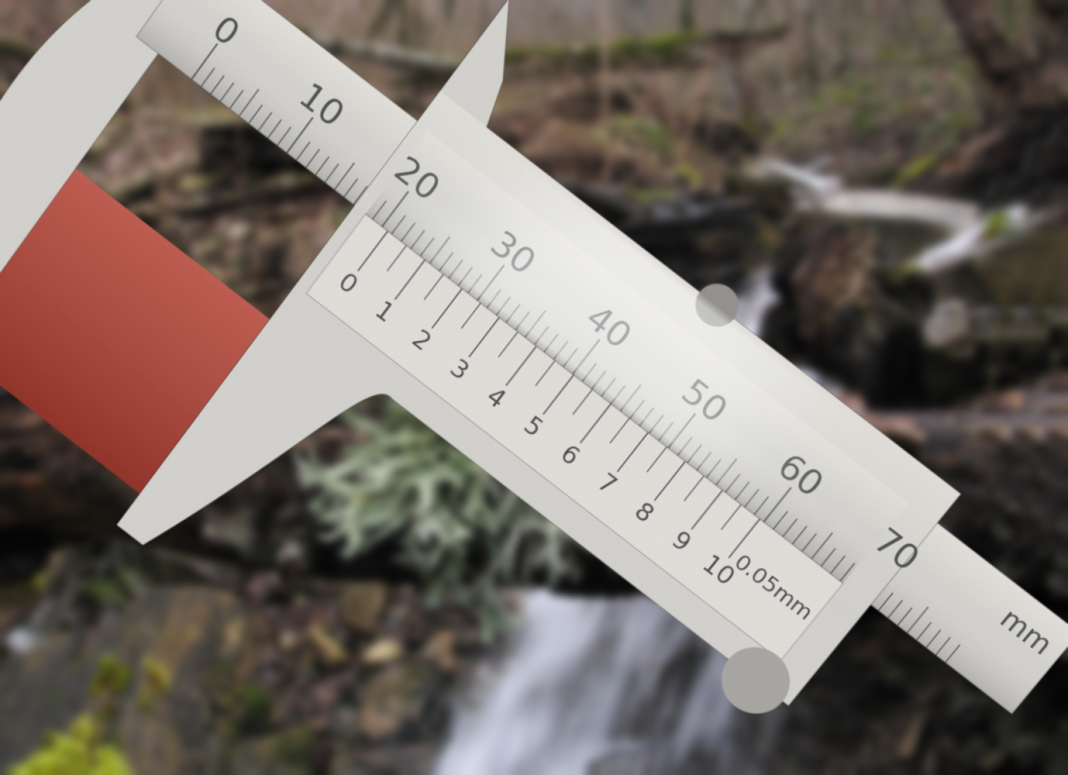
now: 20.6
